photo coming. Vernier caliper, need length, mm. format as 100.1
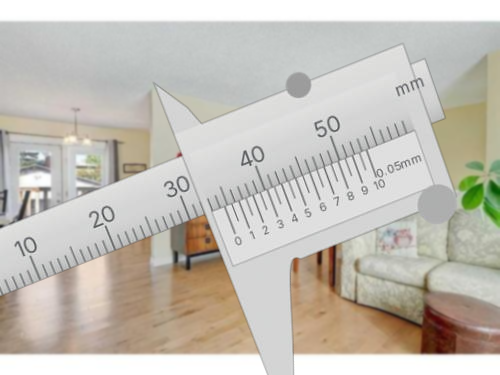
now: 34.6
